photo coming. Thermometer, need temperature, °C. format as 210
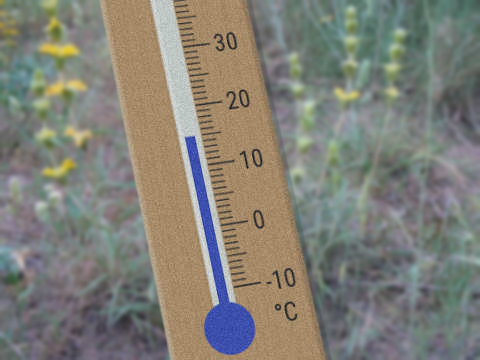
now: 15
